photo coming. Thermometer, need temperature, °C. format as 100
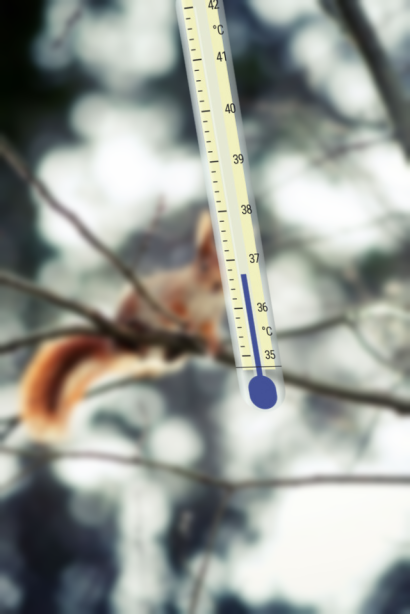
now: 36.7
